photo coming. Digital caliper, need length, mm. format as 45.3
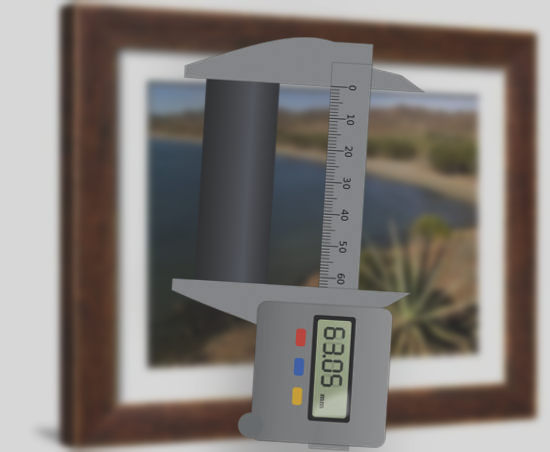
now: 63.05
